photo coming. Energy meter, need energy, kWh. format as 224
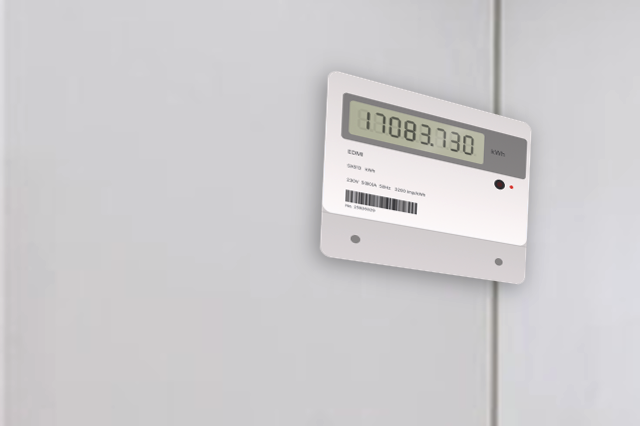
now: 17083.730
